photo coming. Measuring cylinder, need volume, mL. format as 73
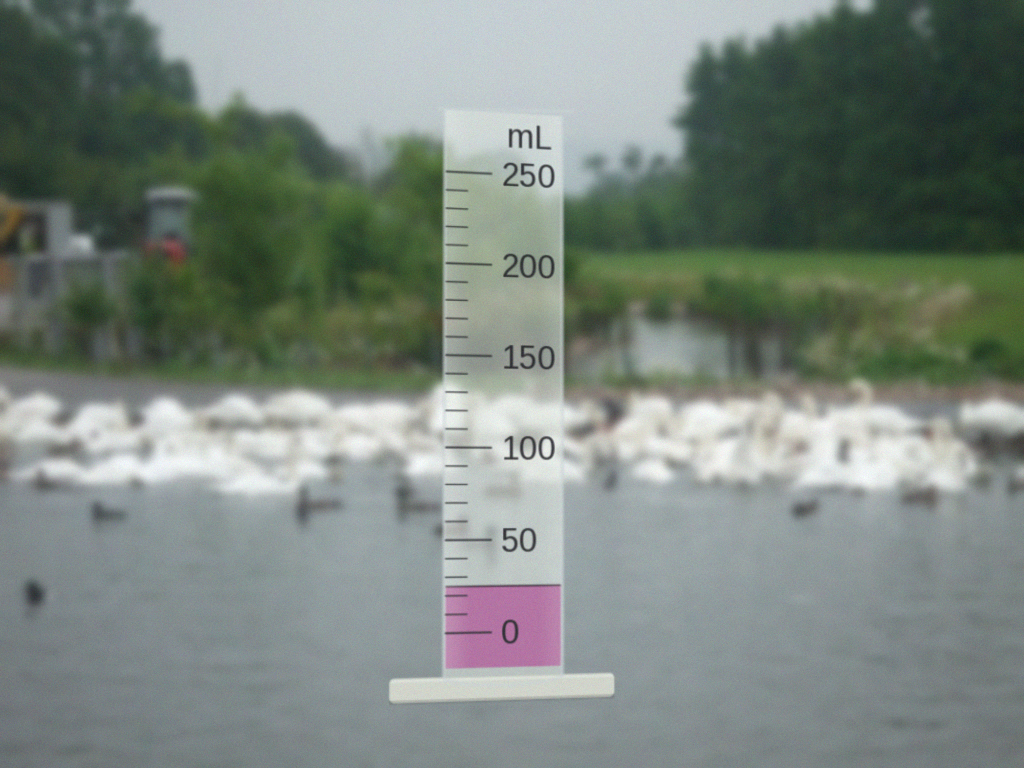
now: 25
